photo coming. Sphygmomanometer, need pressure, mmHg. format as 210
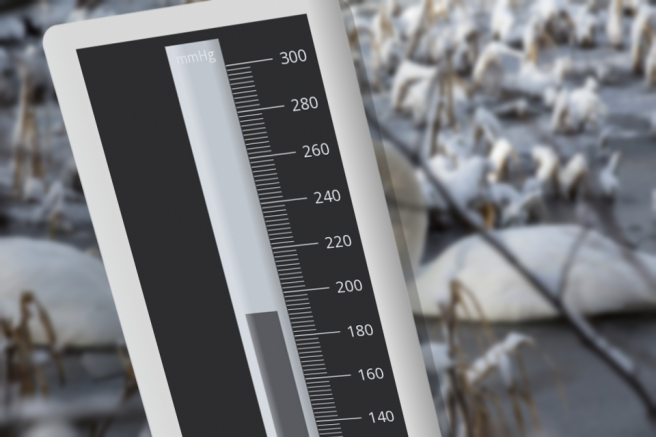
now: 192
